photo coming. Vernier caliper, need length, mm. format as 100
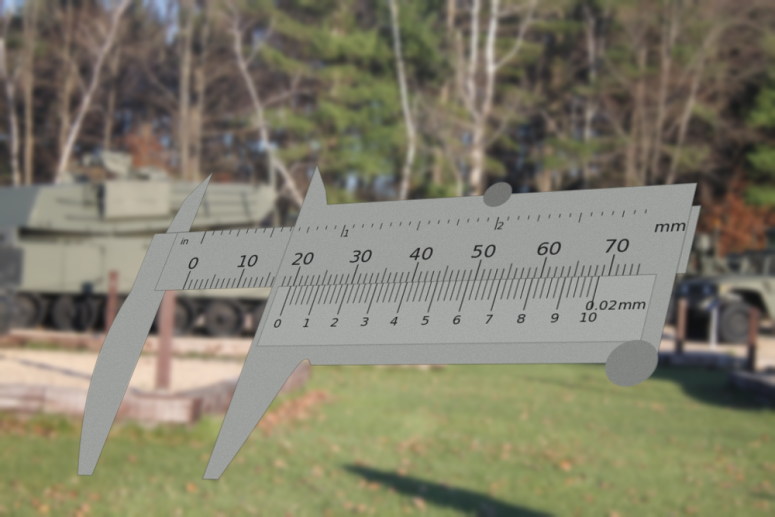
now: 19.6
